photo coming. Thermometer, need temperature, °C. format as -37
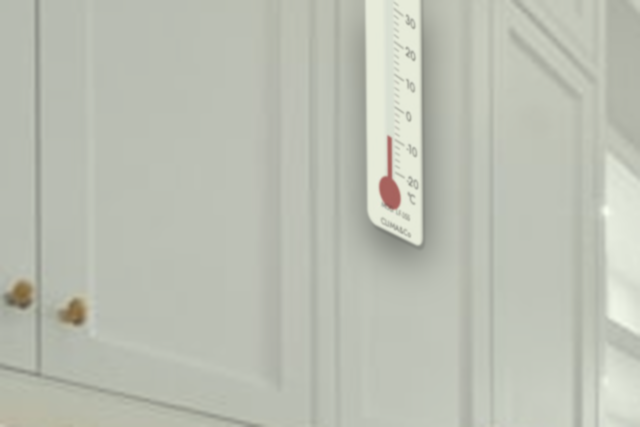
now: -10
